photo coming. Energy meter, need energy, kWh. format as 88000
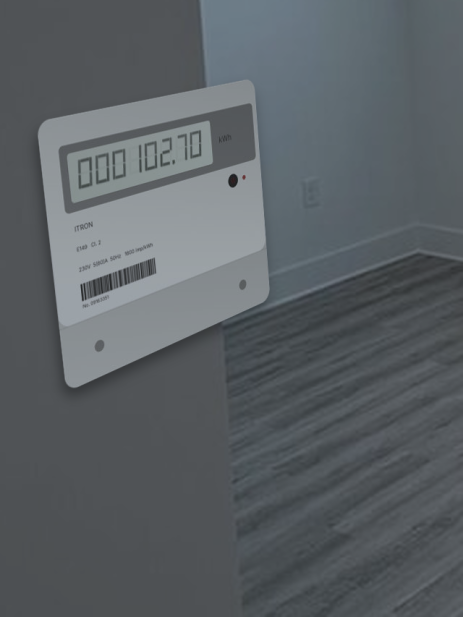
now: 102.70
